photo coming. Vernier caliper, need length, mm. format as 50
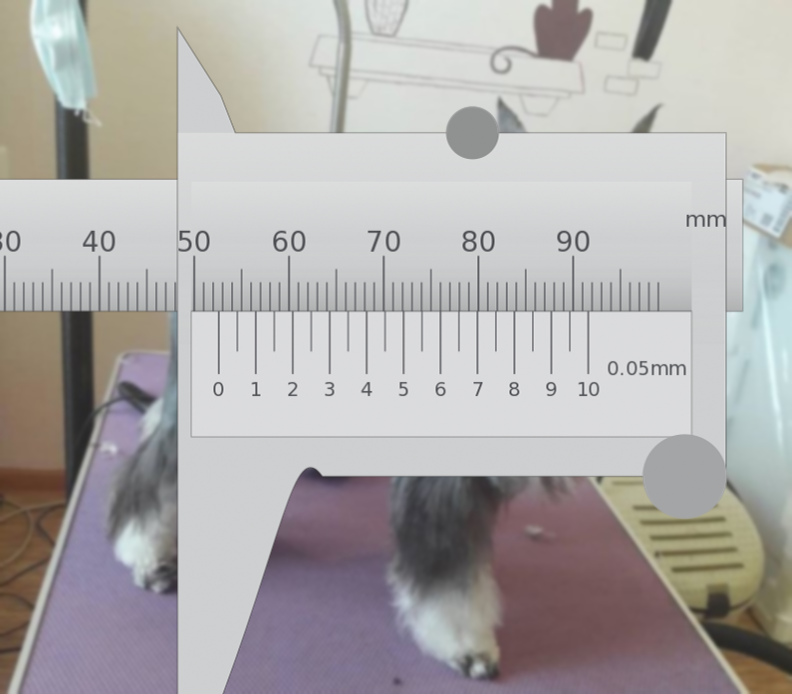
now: 52.6
